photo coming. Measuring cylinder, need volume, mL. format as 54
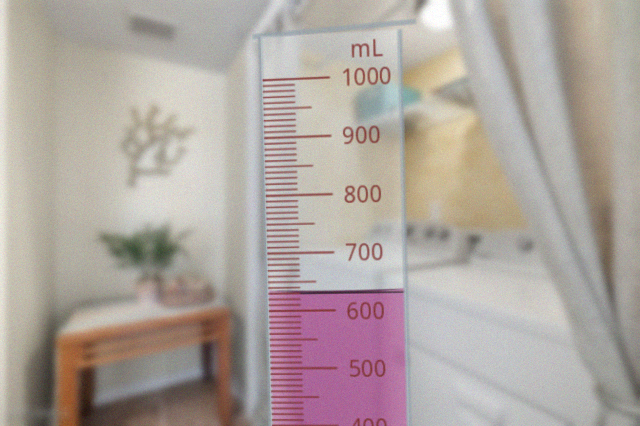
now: 630
